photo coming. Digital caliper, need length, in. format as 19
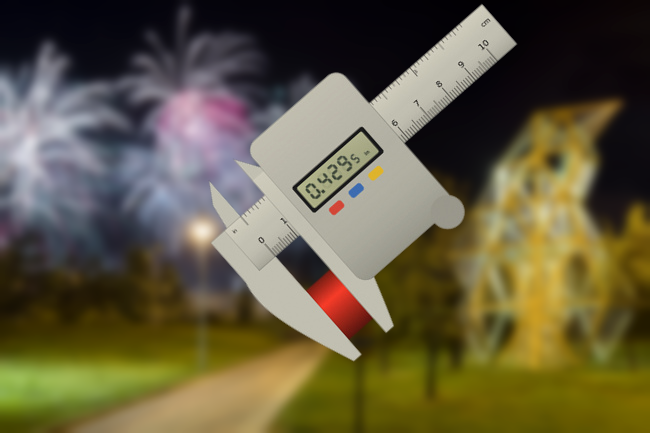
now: 0.4295
